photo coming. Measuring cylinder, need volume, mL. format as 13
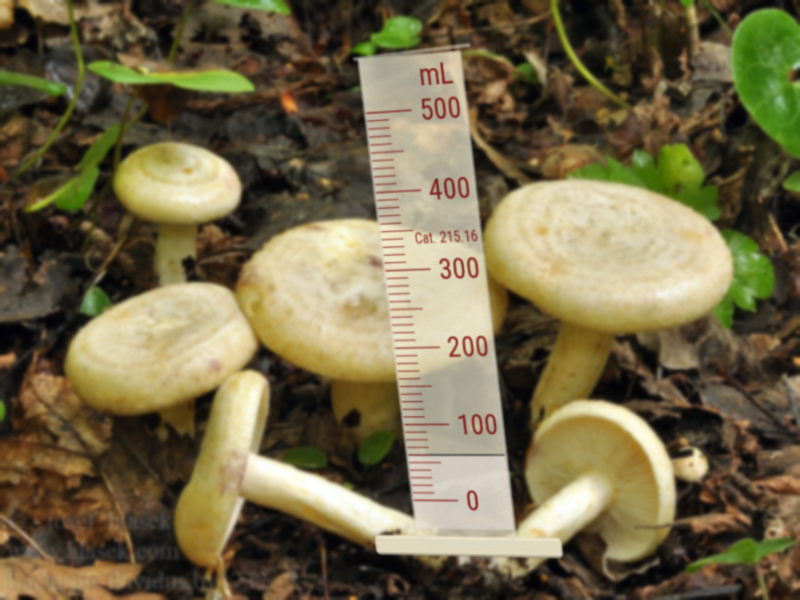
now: 60
